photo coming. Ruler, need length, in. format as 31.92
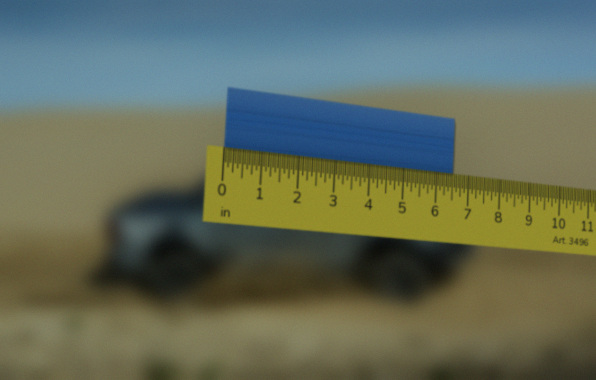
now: 6.5
